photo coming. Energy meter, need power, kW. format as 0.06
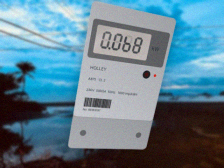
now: 0.068
